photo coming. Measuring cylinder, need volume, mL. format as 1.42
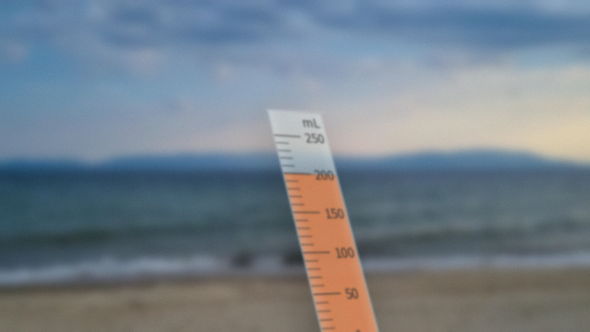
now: 200
